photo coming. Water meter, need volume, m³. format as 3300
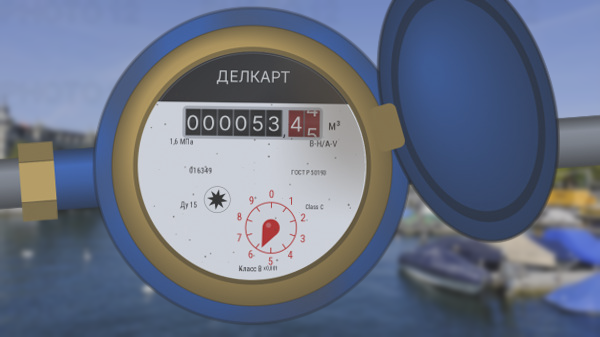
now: 53.445
